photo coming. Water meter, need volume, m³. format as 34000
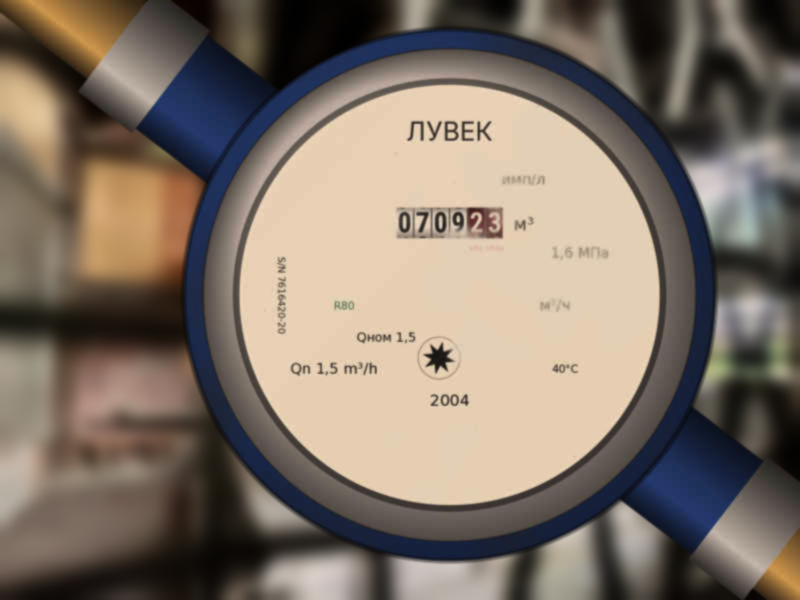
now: 709.23
